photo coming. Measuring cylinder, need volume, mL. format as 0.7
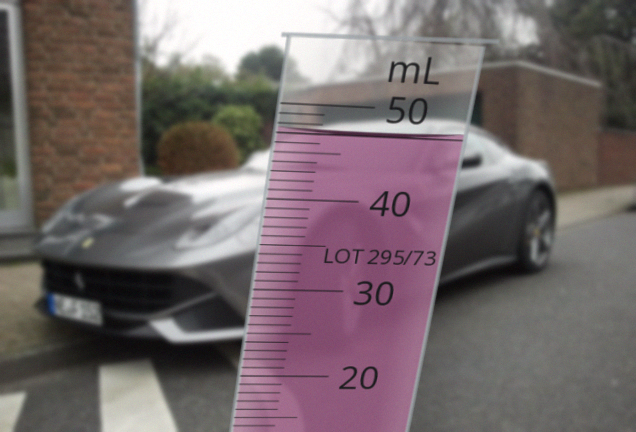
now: 47
